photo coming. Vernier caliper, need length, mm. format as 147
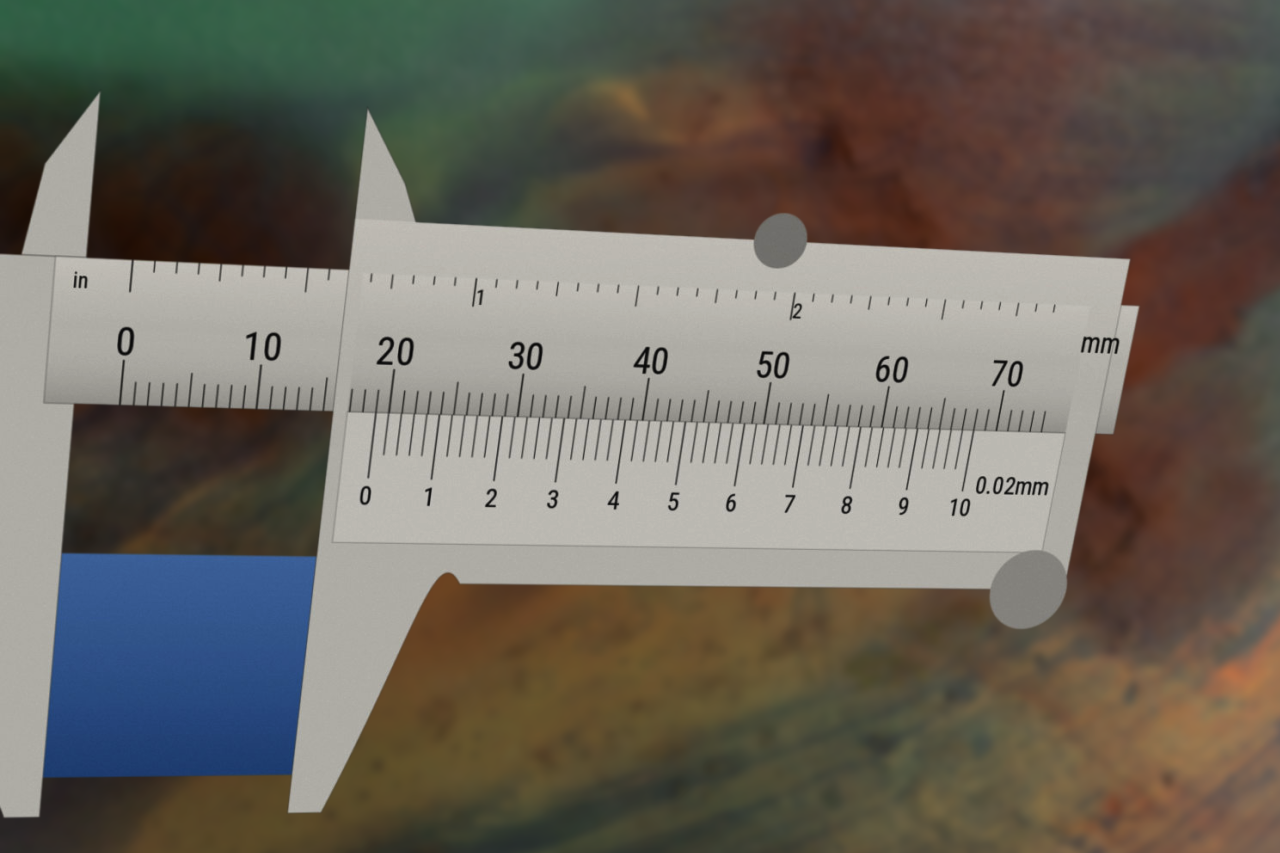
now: 19.0
